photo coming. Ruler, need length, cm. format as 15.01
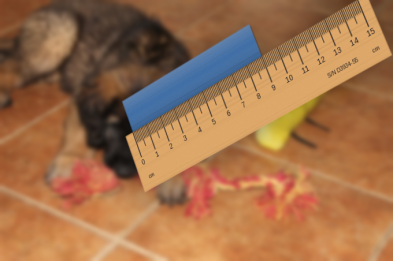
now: 9
